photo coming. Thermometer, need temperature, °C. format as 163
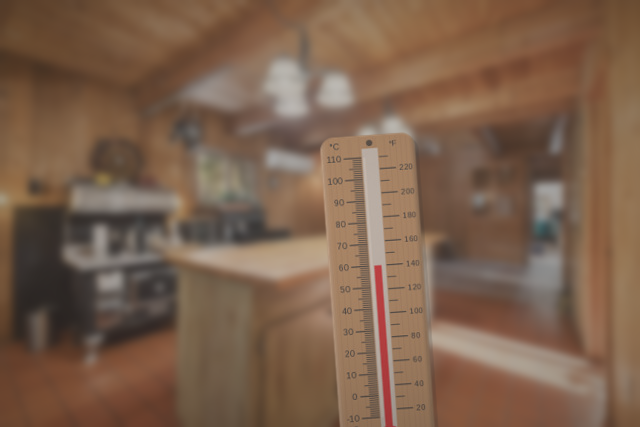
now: 60
